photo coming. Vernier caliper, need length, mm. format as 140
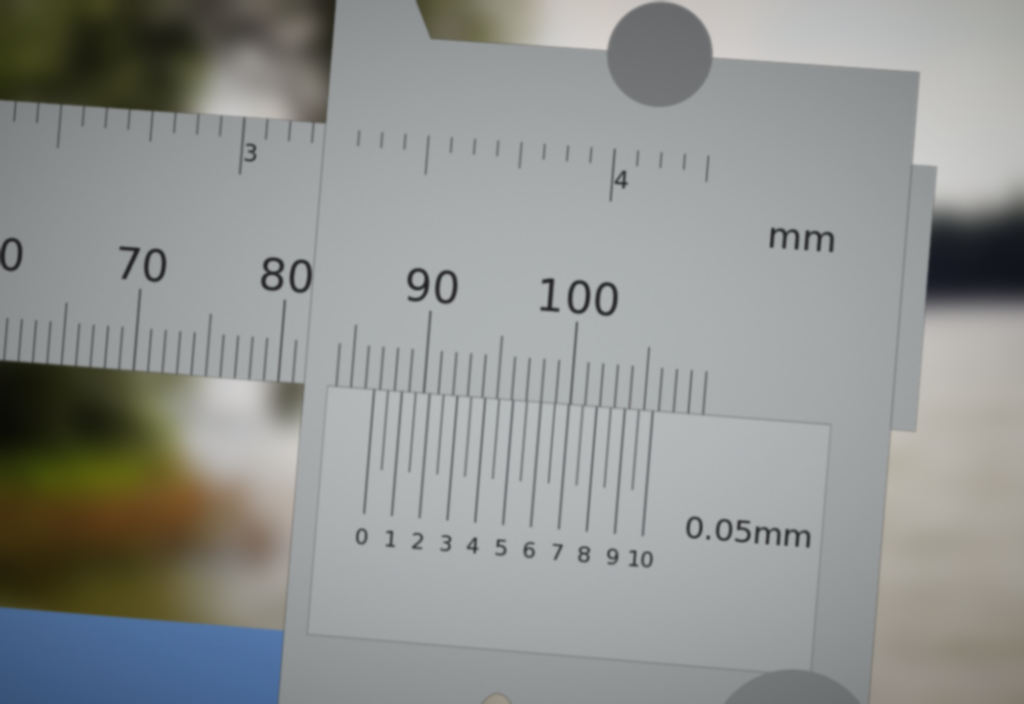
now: 86.6
